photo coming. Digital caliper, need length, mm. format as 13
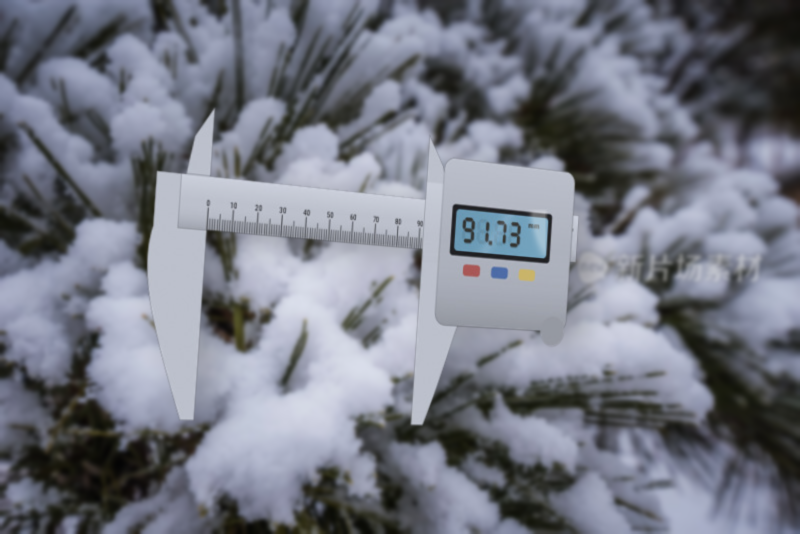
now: 91.73
